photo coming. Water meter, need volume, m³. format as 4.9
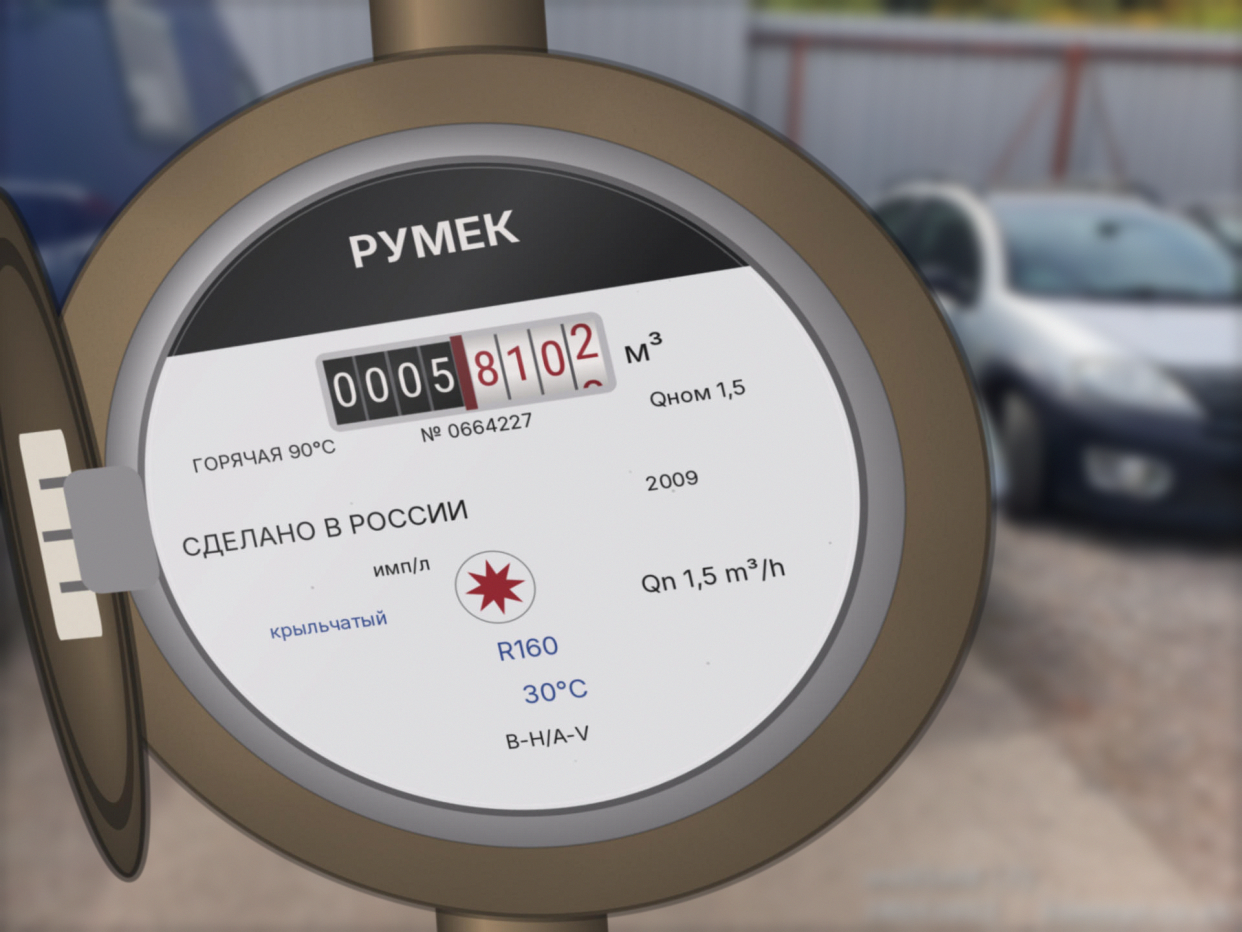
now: 5.8102
